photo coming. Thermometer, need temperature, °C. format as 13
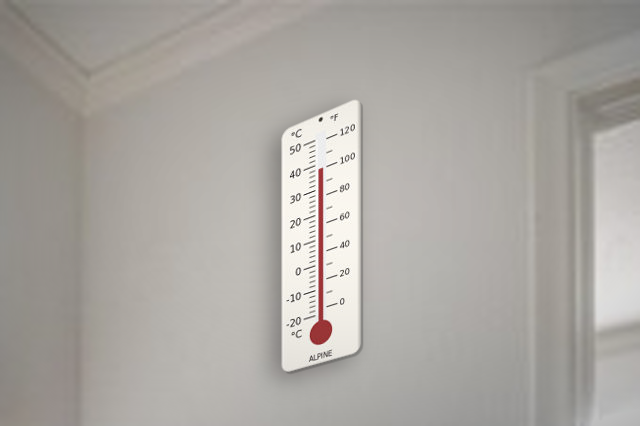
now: 38
